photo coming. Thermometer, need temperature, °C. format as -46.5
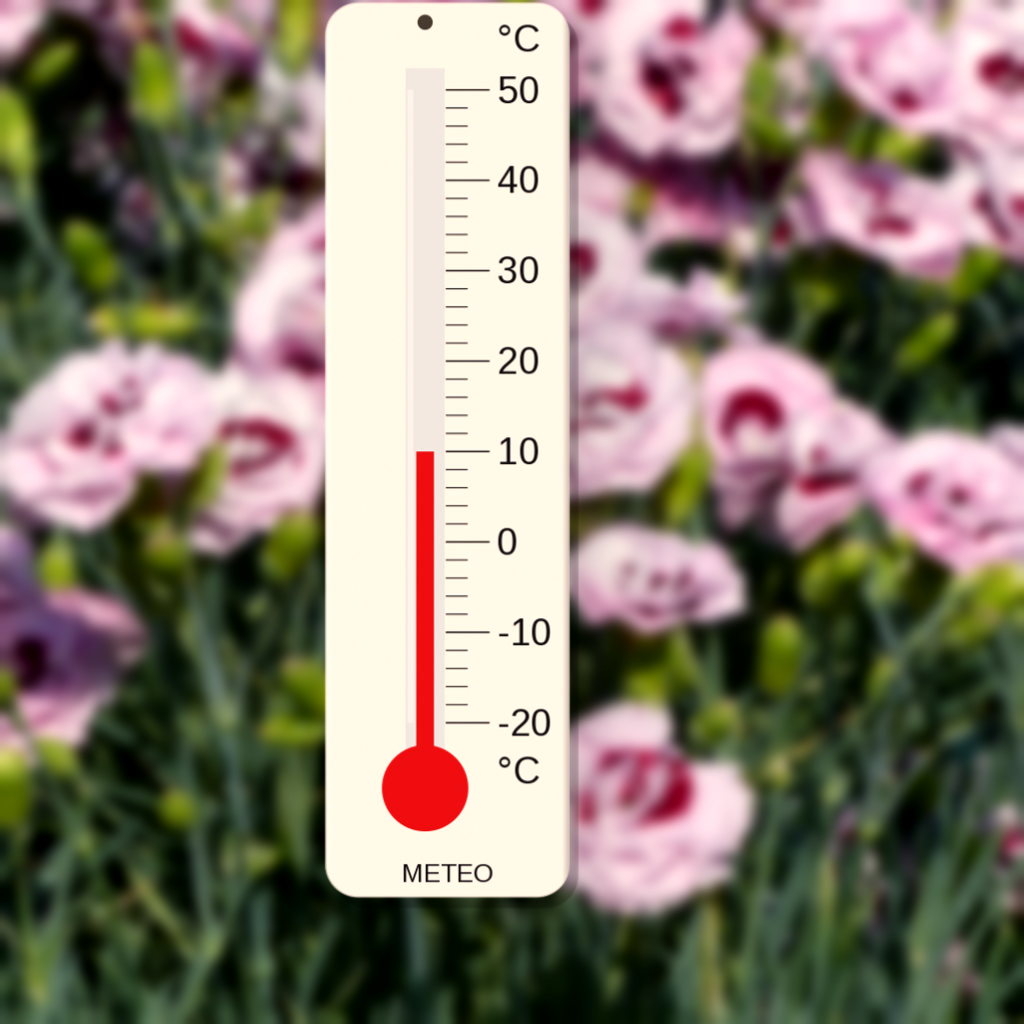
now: 10
